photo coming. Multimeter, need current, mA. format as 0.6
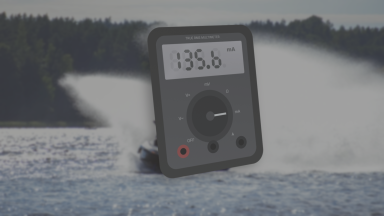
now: 135.6
